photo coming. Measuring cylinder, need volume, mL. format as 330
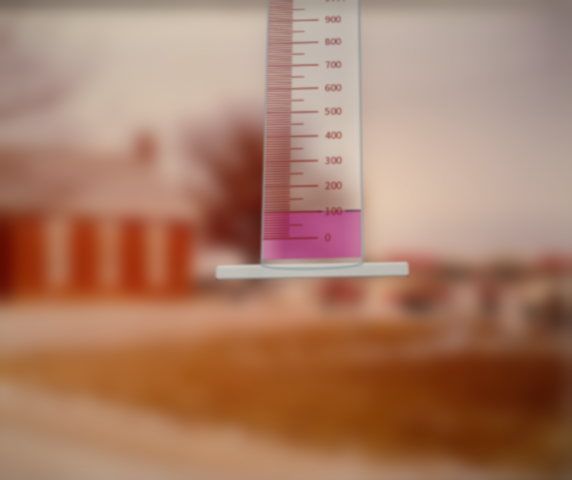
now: 100
